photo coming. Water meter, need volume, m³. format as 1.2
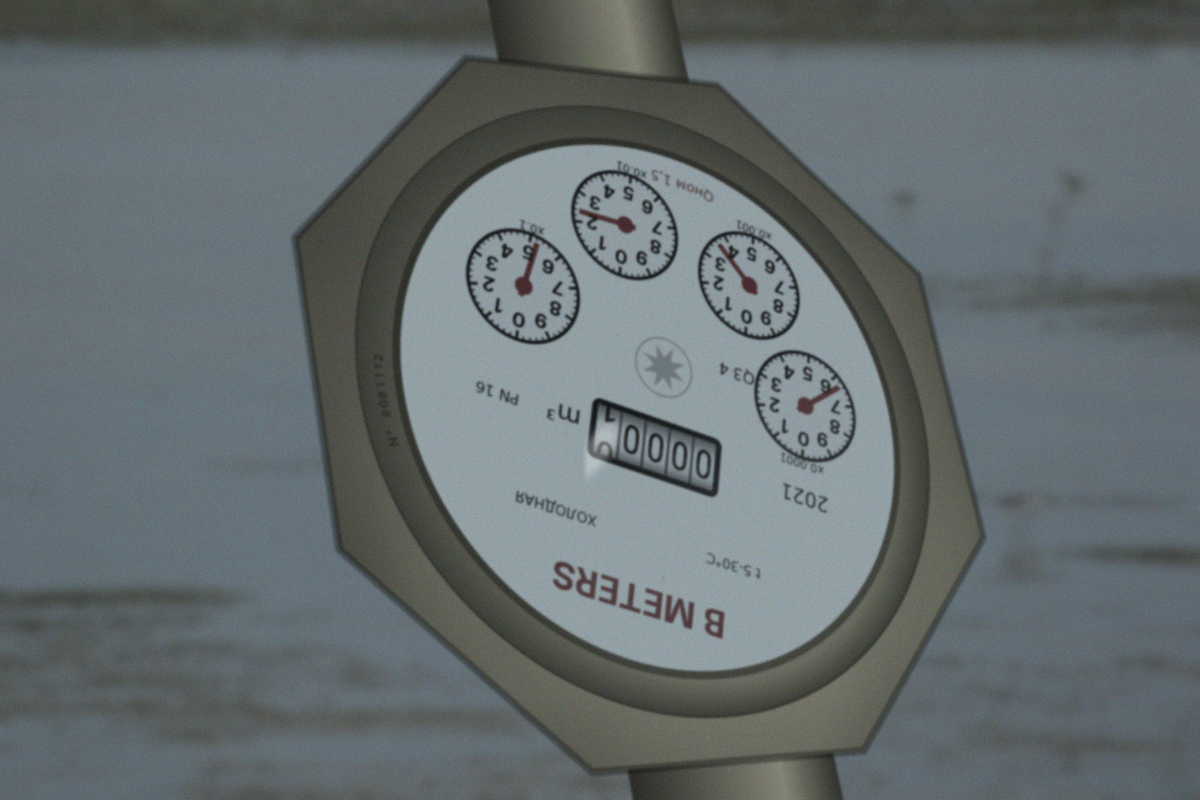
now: 0.5236
